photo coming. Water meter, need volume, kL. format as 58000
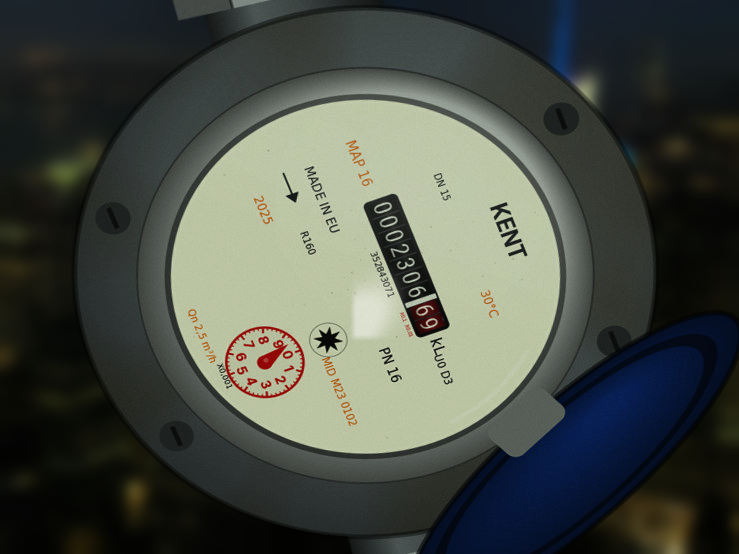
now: 2306.689
